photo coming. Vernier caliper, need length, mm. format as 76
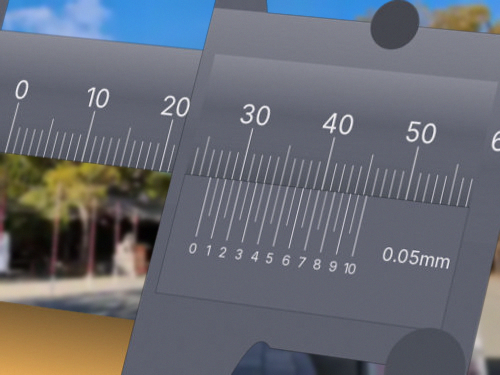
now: 26.4
